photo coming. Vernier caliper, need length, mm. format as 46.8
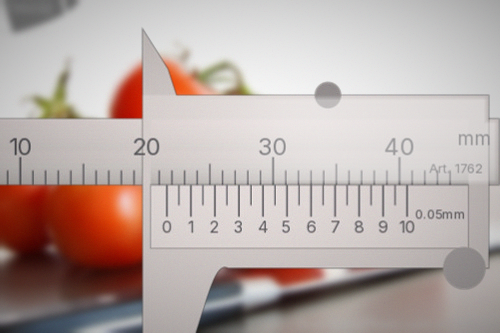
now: 21.6
